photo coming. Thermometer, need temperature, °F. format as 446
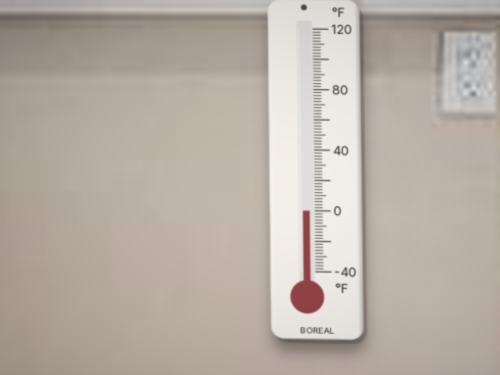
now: 0
